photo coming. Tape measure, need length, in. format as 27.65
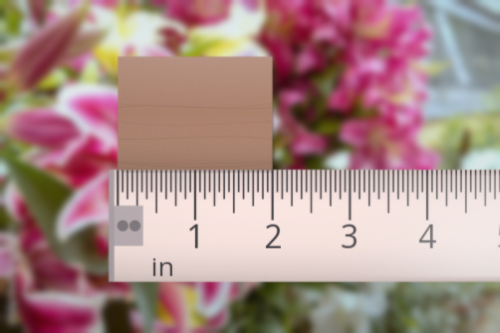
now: 2
